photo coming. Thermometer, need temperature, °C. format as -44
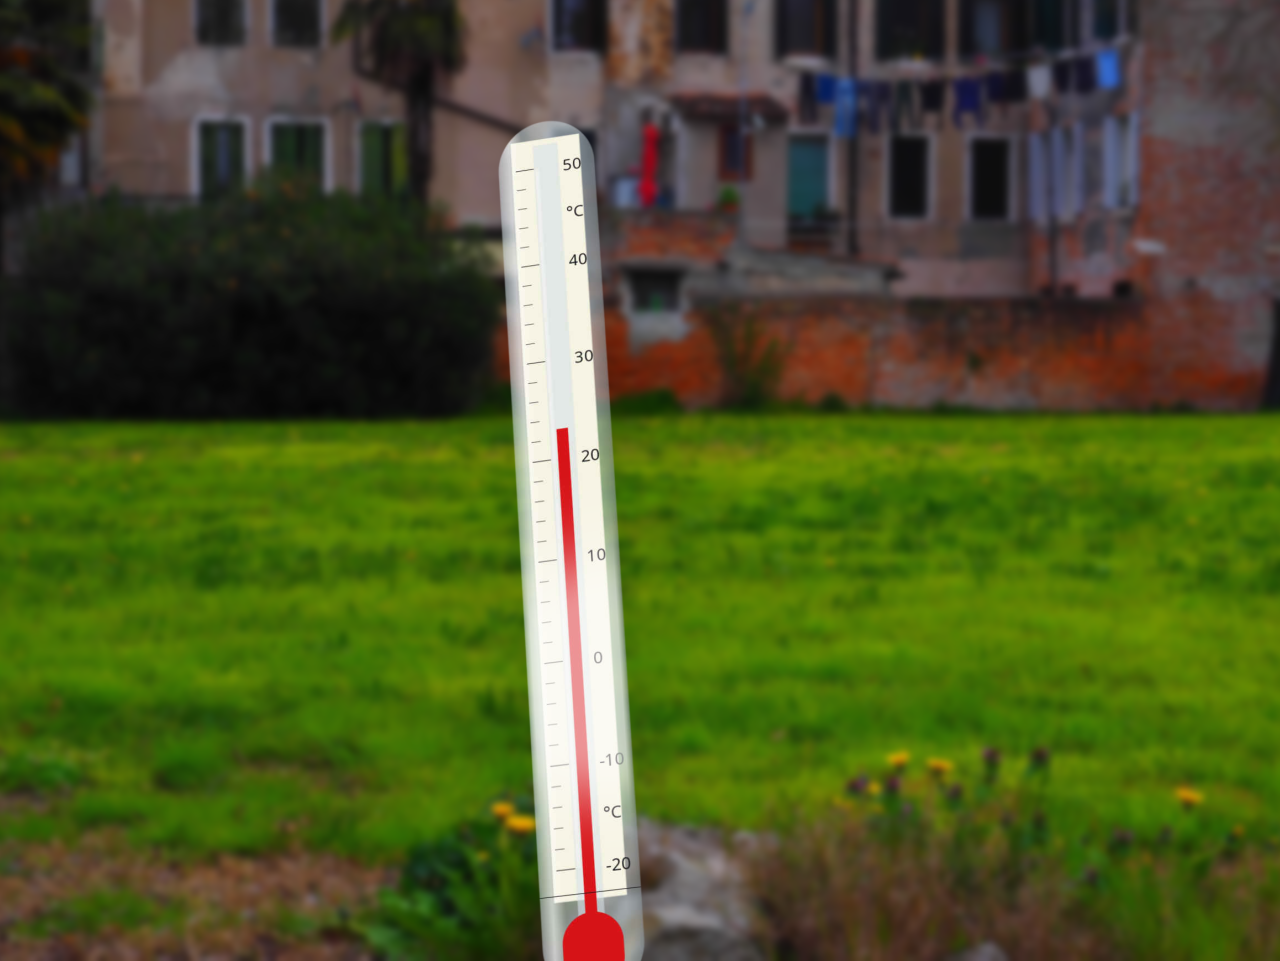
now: 23
